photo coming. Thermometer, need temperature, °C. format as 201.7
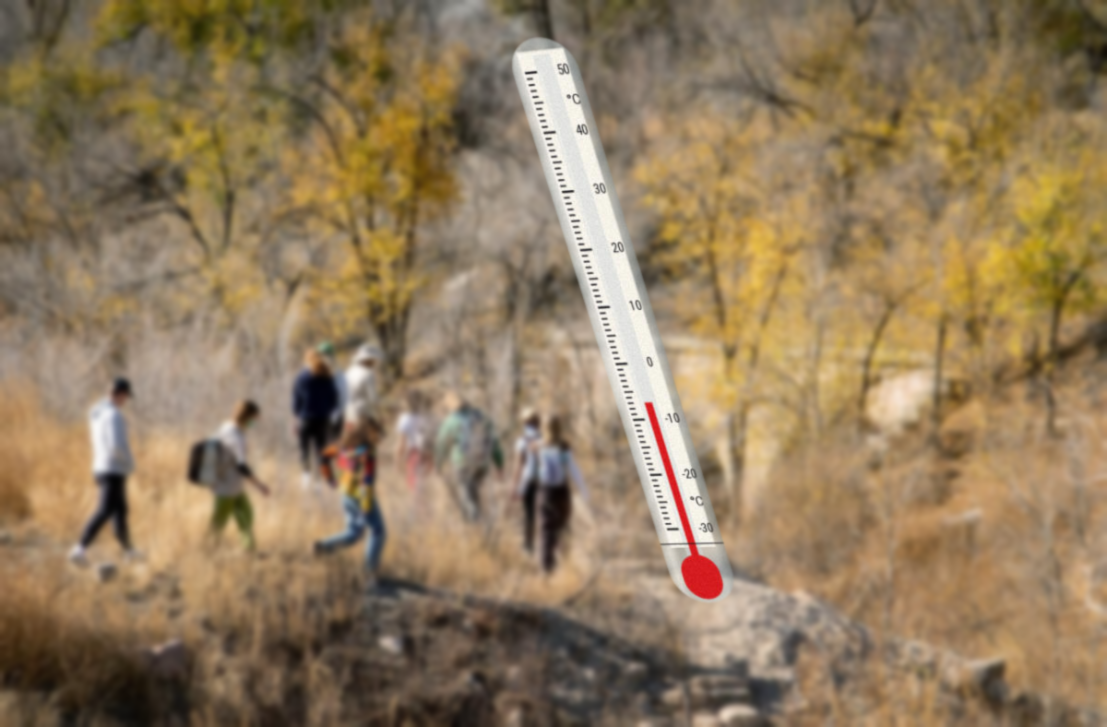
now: -7
